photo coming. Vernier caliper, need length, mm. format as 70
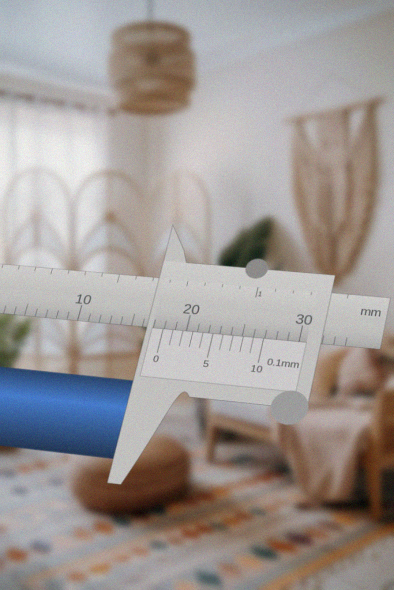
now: 17.9
